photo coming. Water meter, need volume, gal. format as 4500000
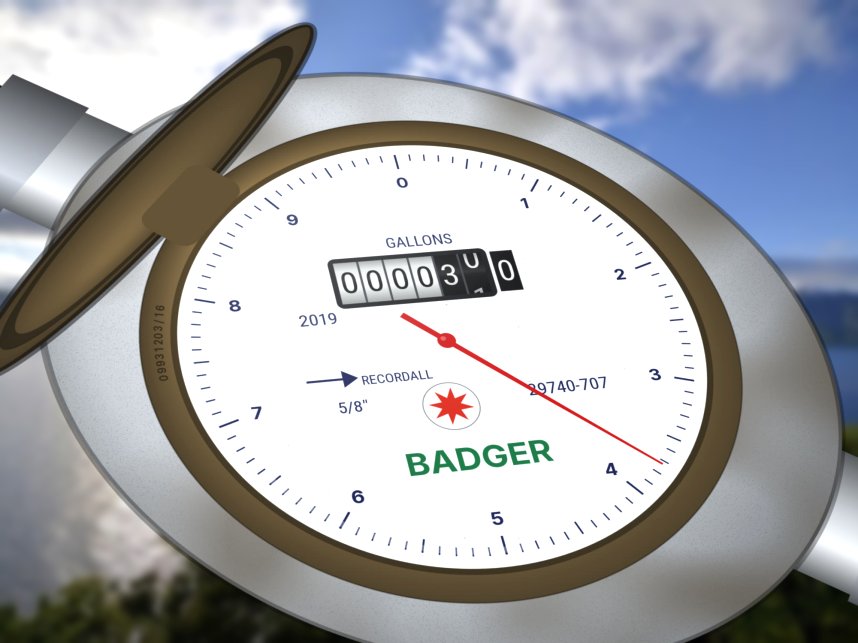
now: 303.7
